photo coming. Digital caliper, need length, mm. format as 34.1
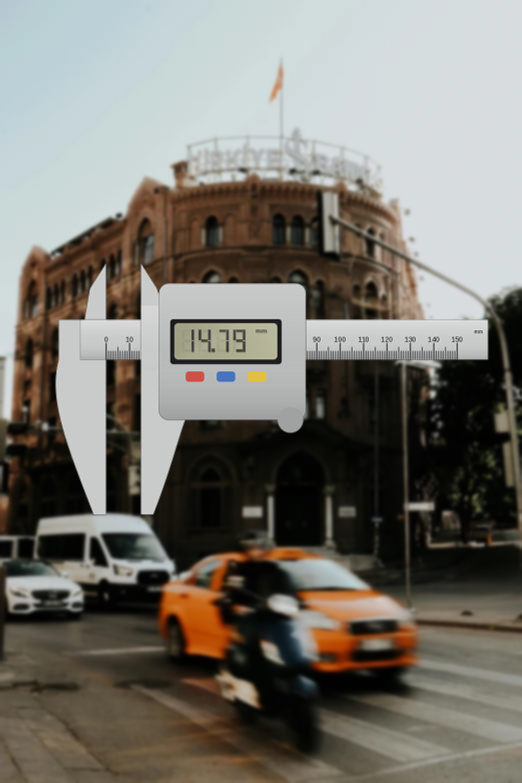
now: 14.79
